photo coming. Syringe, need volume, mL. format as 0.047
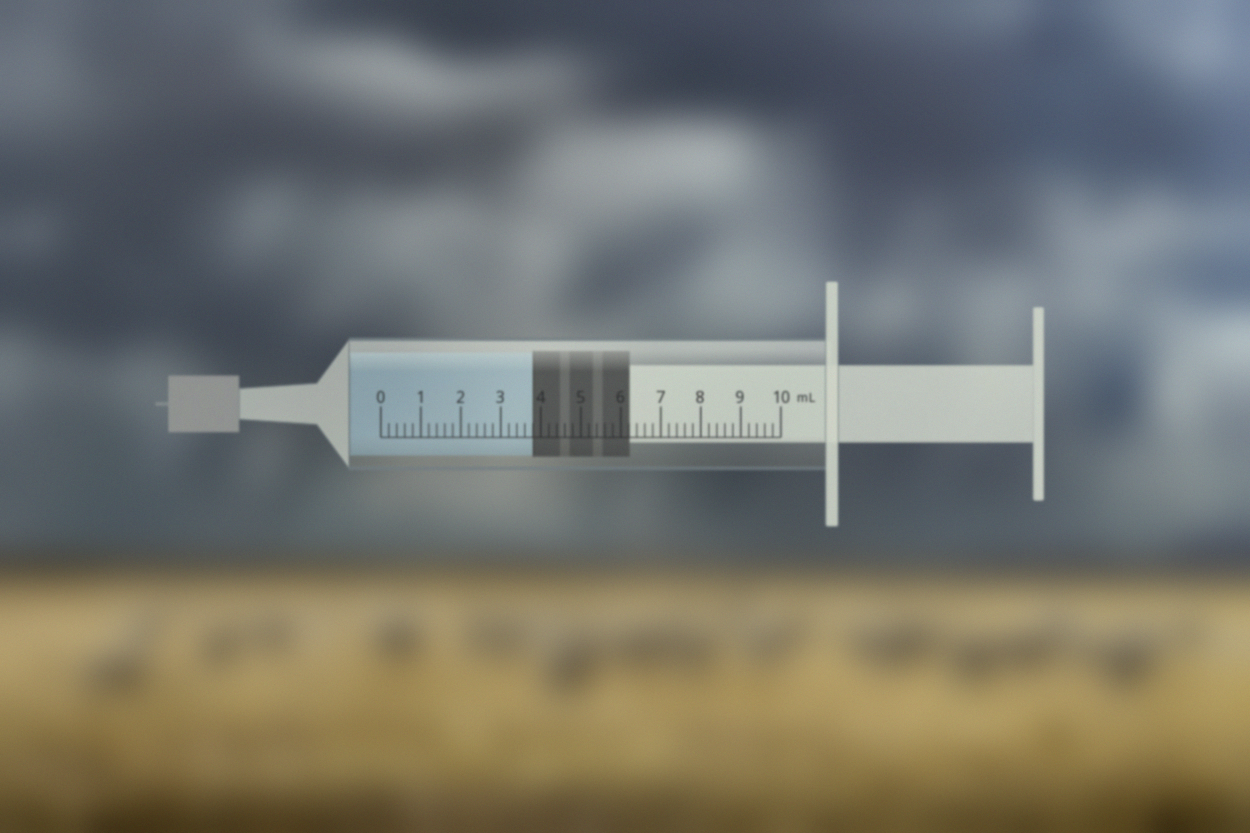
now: 3.8
